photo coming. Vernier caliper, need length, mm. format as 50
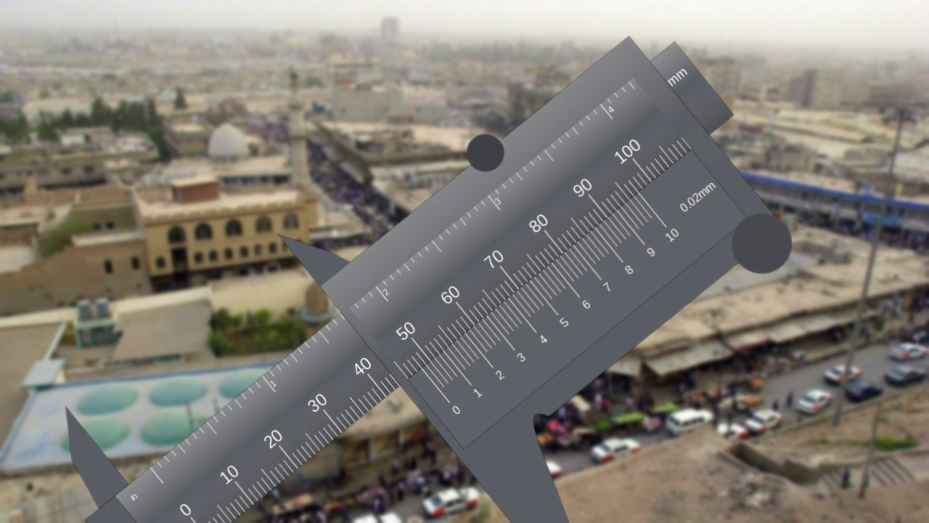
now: 48.0
